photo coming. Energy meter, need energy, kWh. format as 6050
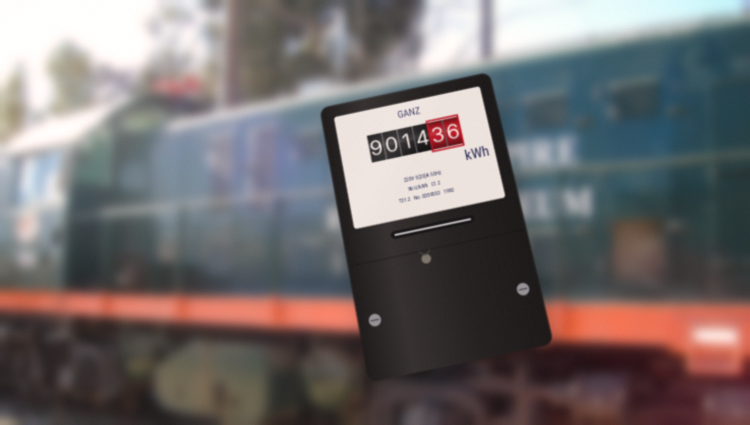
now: 9014.36
